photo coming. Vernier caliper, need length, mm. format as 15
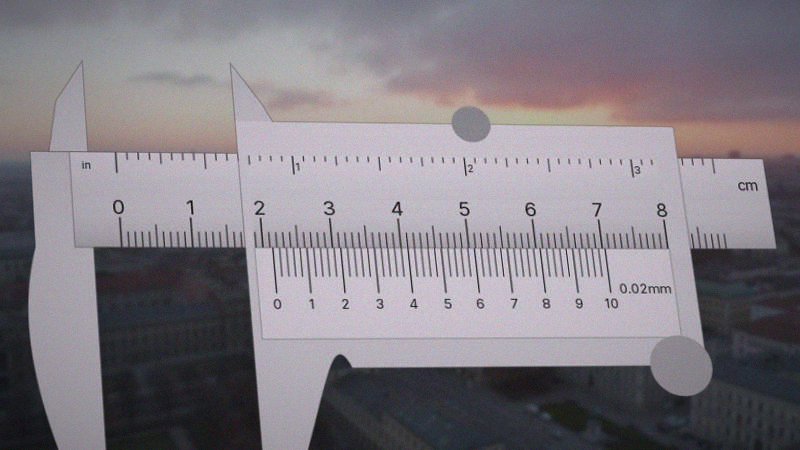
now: 21.4
